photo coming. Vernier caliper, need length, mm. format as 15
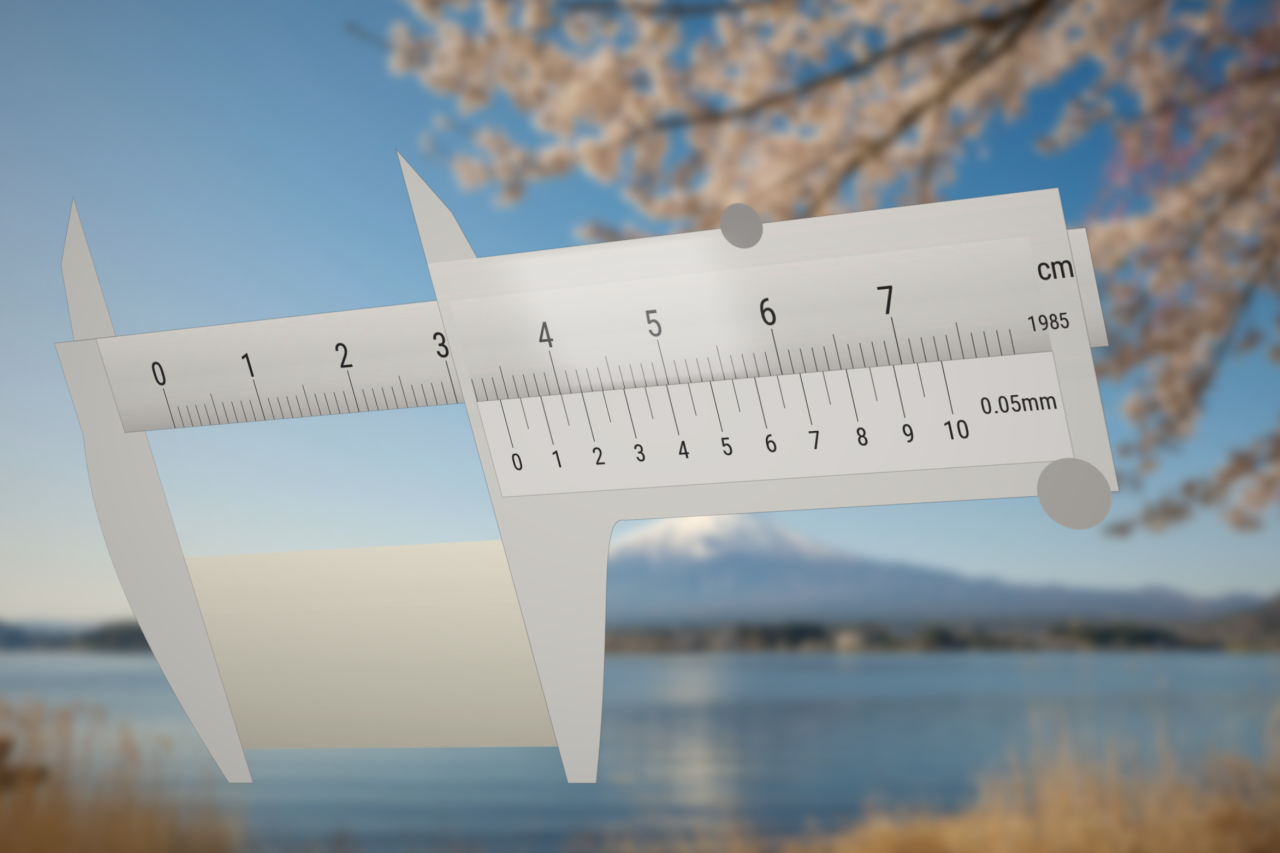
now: 34.2
